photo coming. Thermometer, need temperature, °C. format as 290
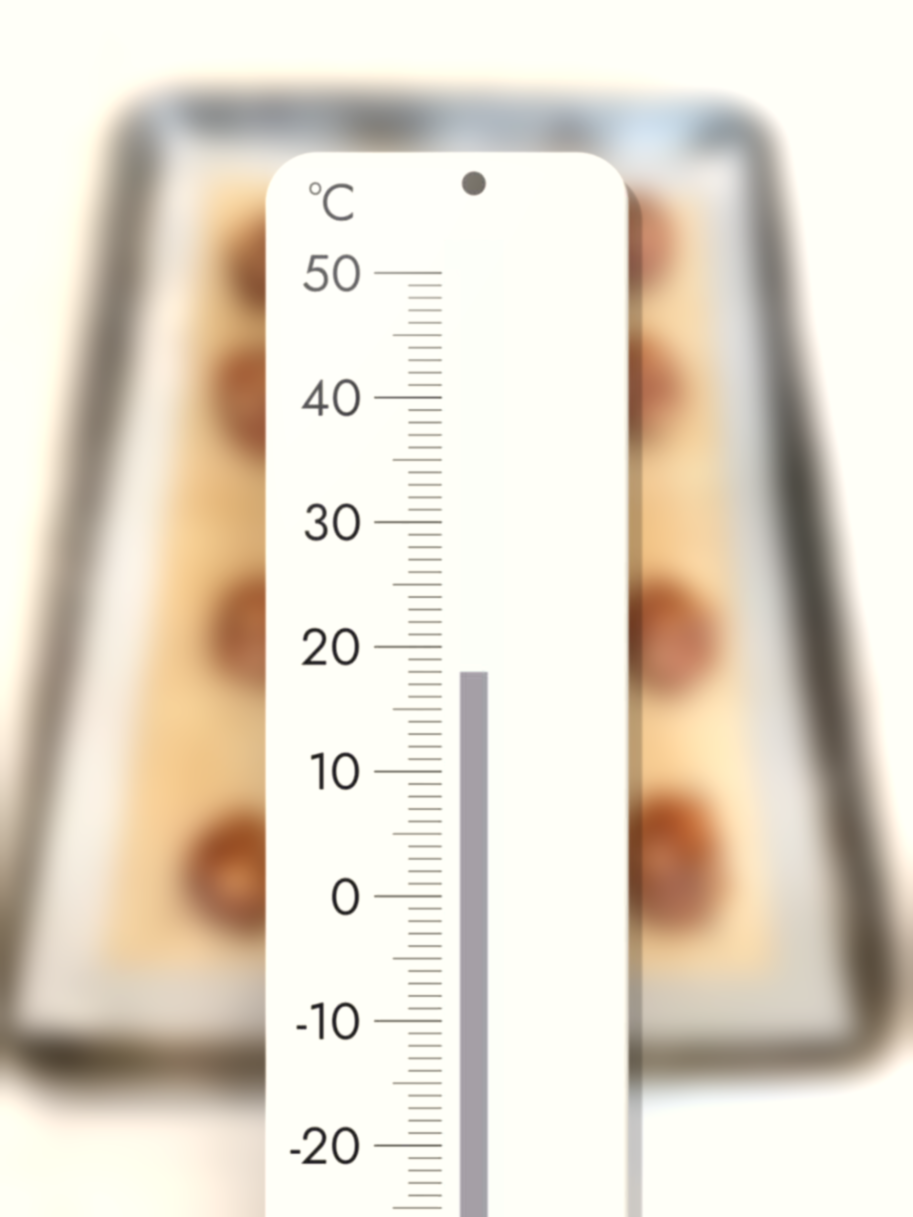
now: 18
